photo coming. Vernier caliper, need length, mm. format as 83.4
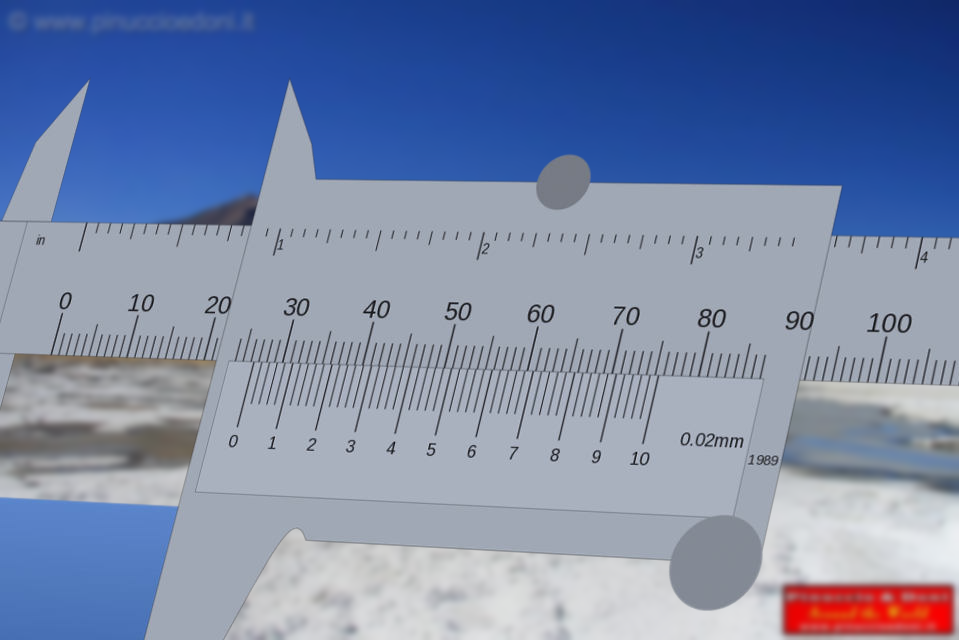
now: 26.4
